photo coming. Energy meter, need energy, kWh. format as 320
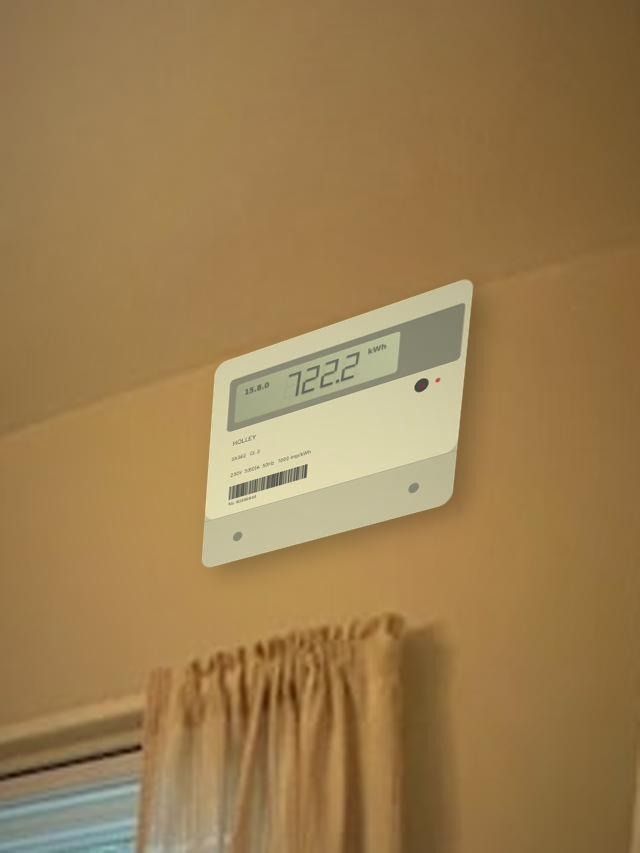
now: 722.2
